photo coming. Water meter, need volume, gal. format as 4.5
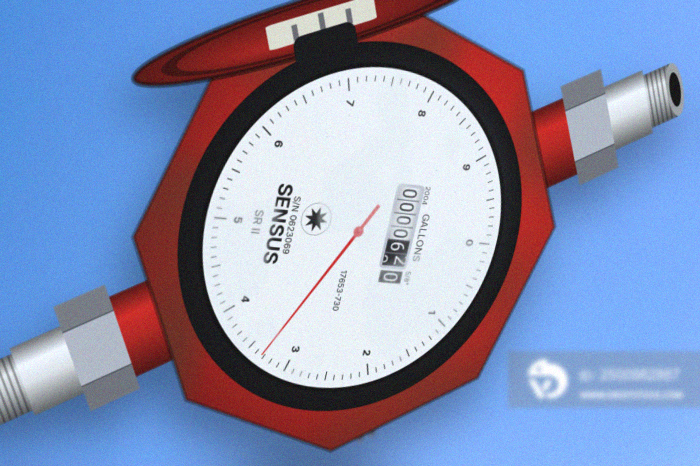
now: 623.3
